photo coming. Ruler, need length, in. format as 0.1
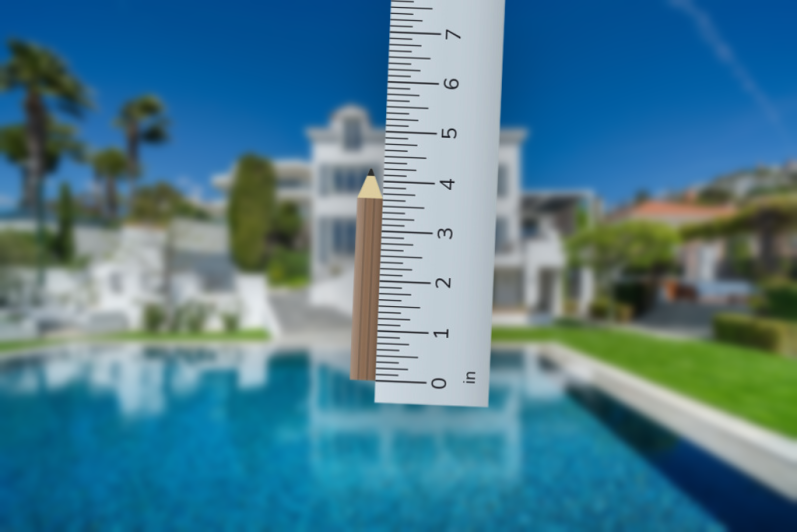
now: 4.25
